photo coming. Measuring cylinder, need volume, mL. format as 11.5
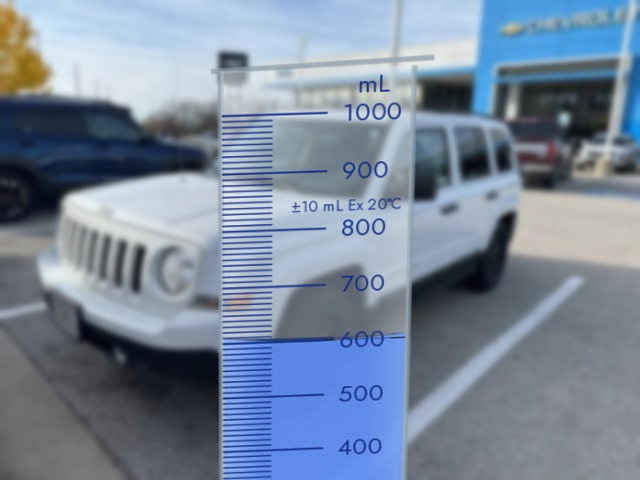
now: 600
